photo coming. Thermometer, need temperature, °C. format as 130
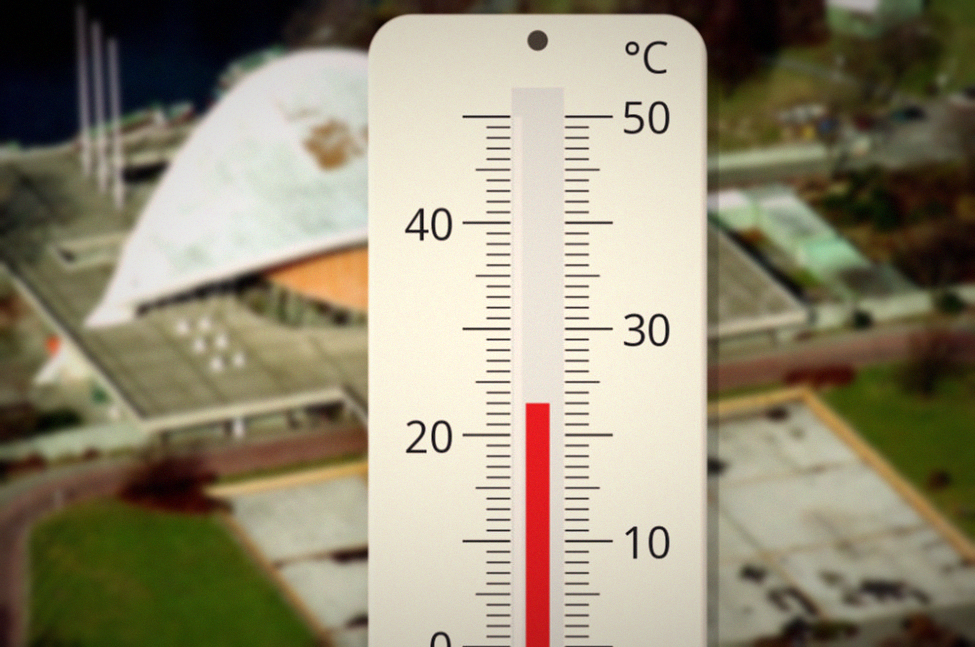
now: 23
